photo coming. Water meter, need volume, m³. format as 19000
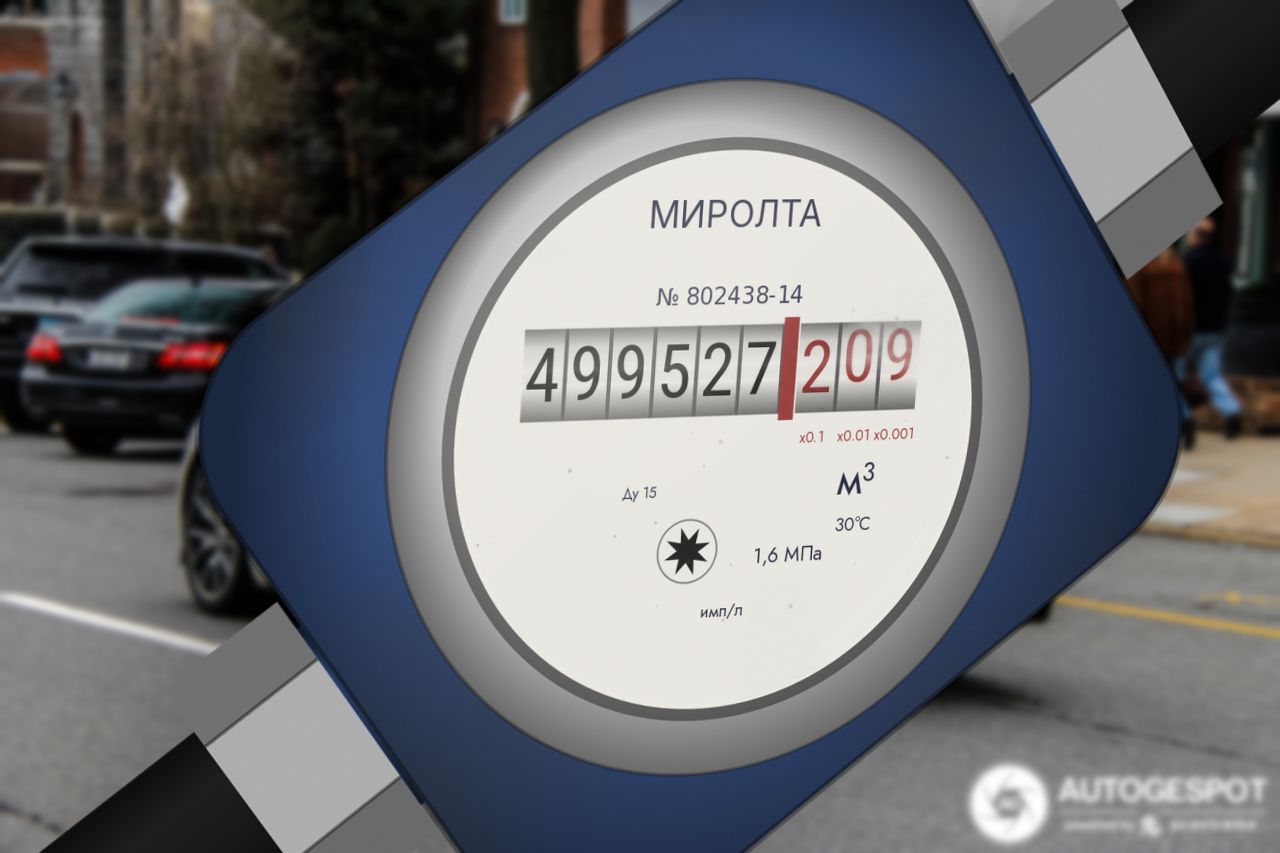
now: 499527.209
